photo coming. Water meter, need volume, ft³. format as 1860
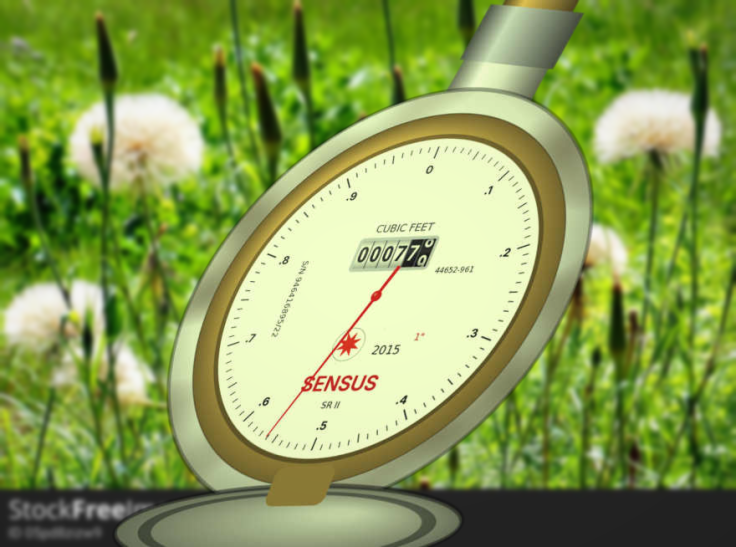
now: 778.56
